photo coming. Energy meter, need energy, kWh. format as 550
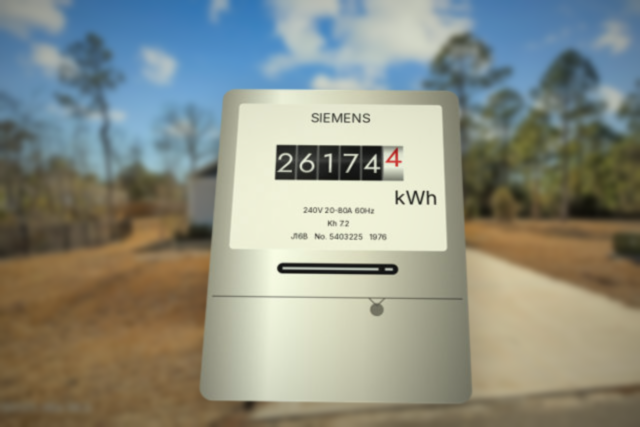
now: 26174.4
